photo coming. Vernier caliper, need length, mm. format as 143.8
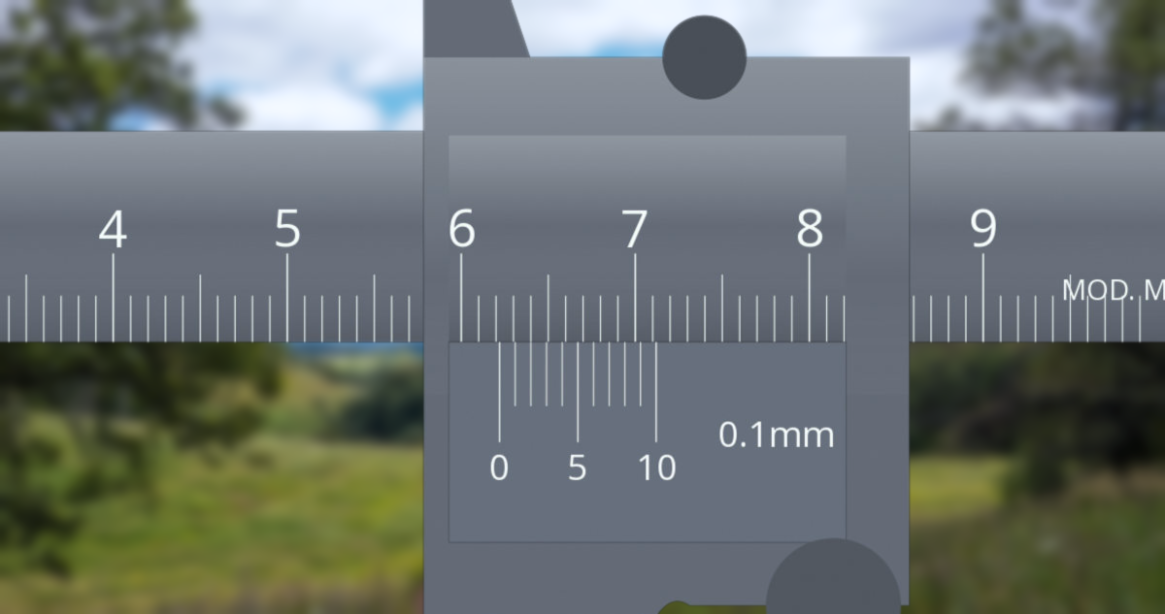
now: 62.2
